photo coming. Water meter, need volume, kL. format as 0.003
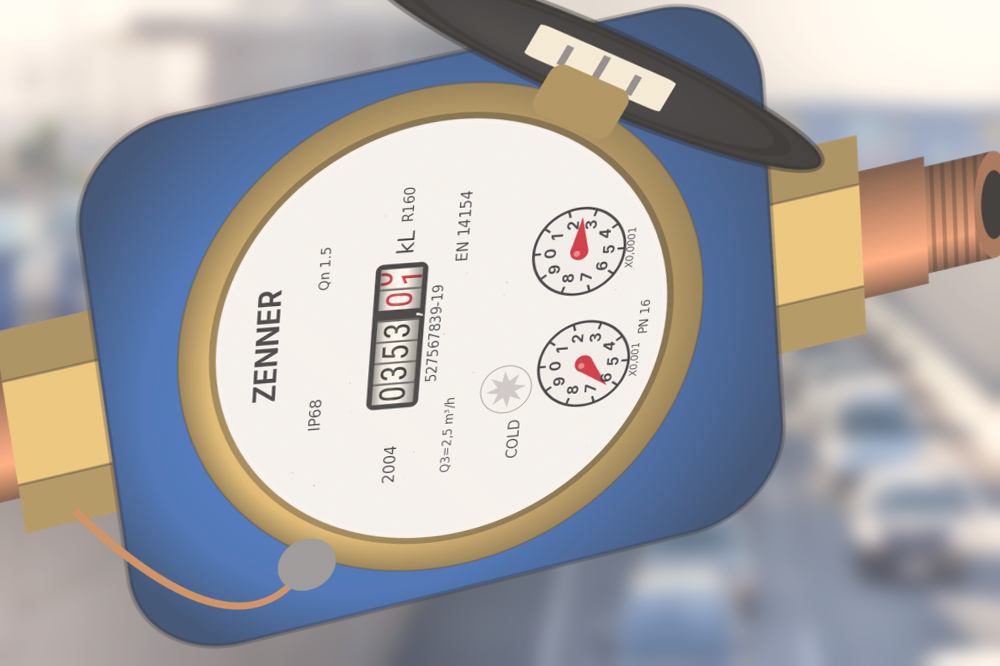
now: 353.0062
